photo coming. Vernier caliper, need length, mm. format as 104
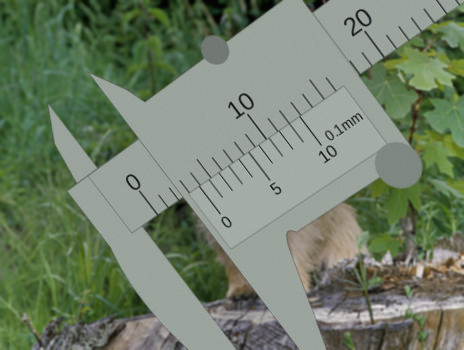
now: 3.9
